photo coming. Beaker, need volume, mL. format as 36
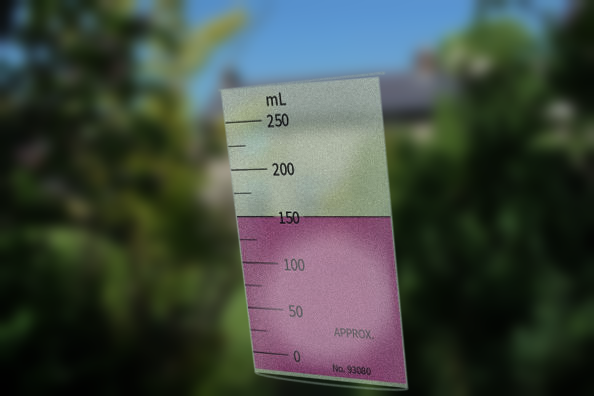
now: 150
